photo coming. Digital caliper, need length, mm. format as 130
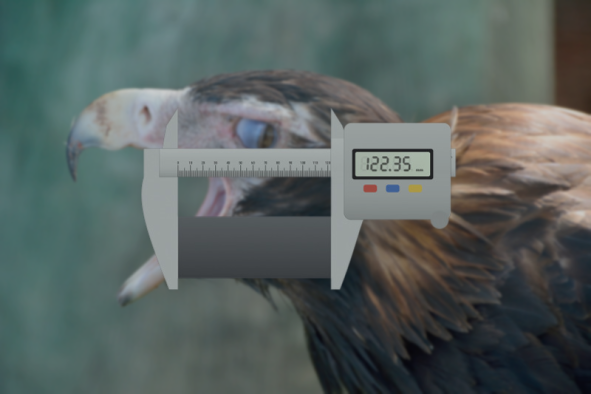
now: 122.35
